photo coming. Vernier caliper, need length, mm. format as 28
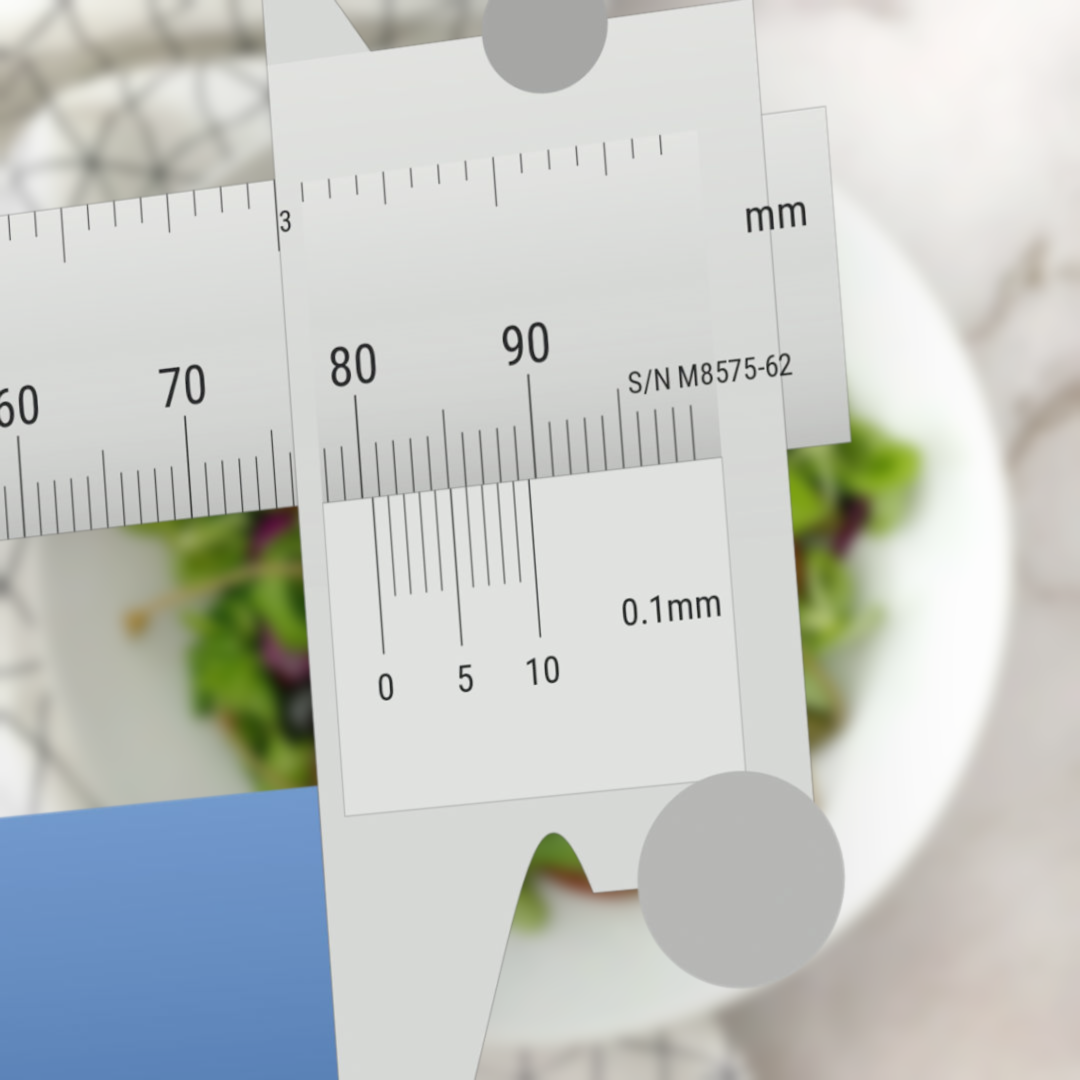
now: 80.6
